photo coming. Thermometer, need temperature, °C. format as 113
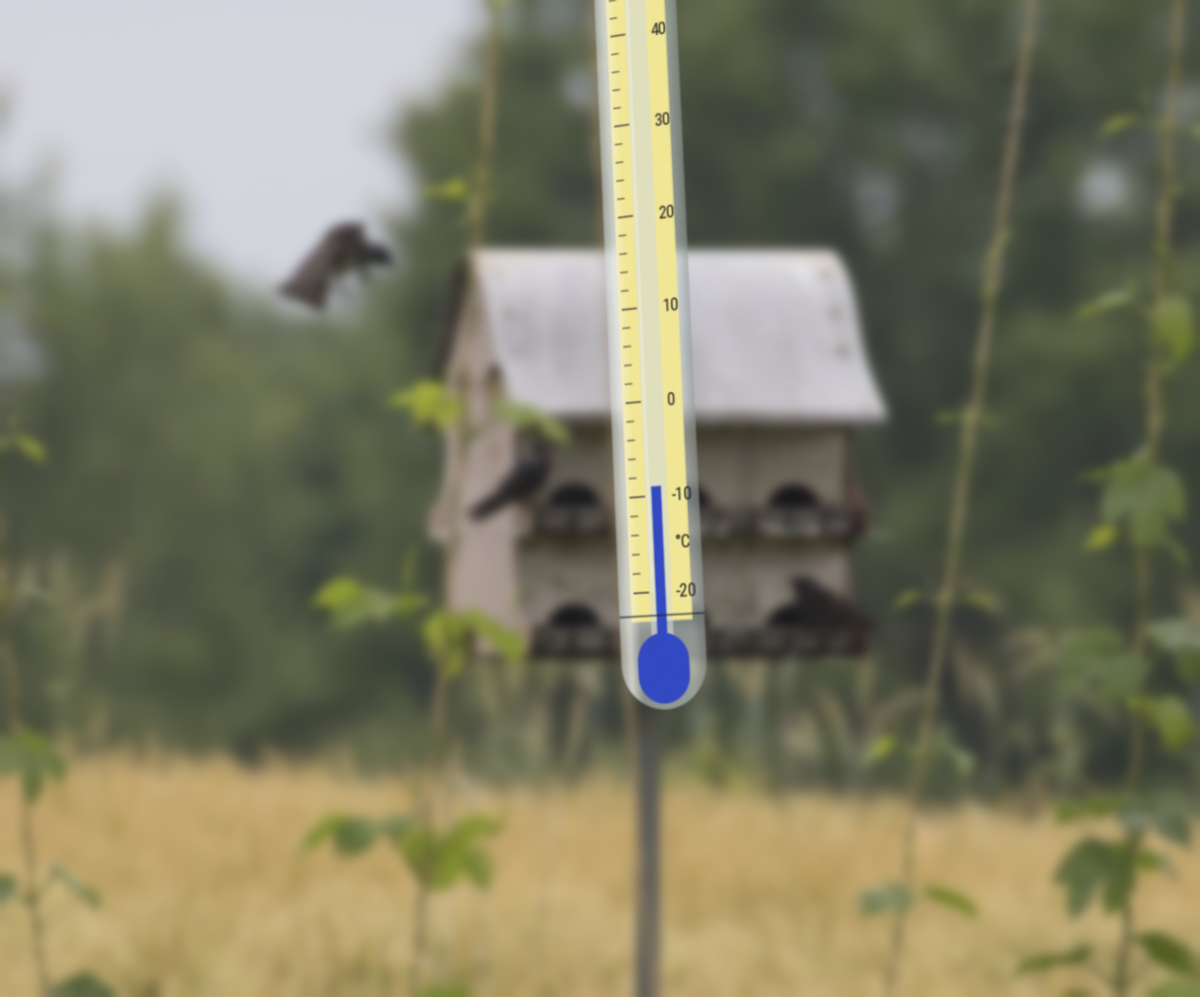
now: -9
